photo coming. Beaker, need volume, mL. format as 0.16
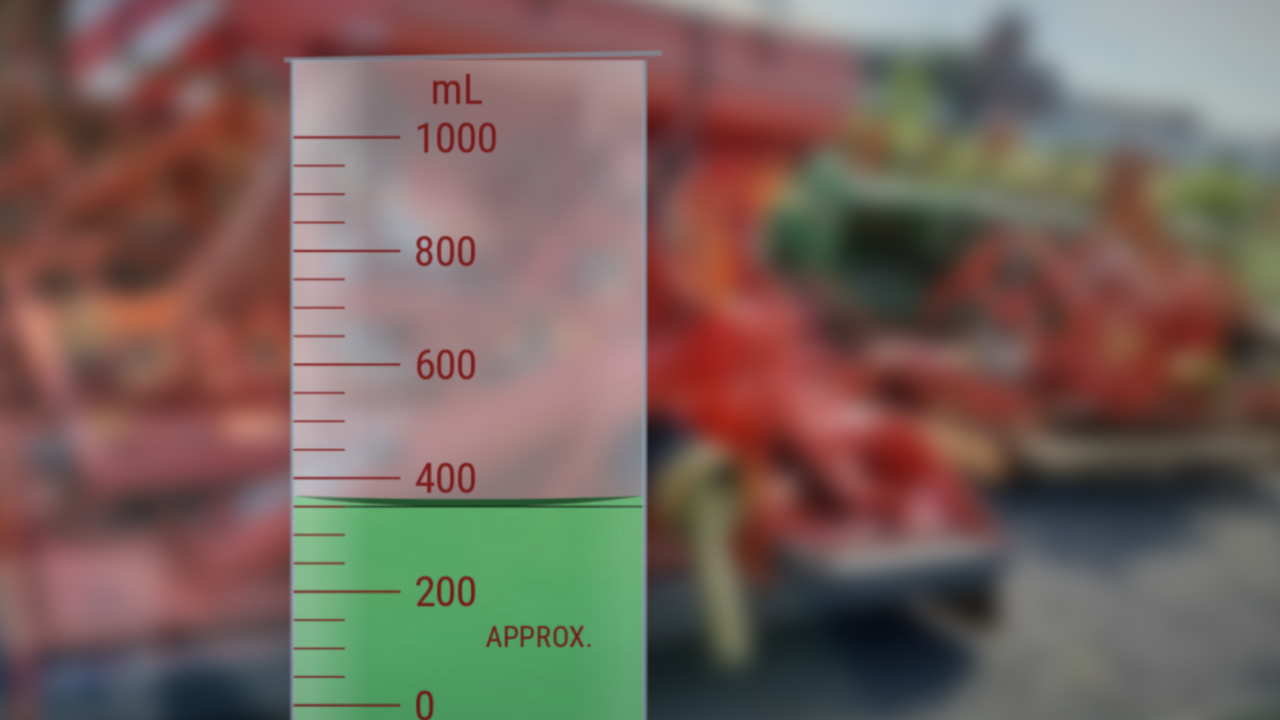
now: 350
